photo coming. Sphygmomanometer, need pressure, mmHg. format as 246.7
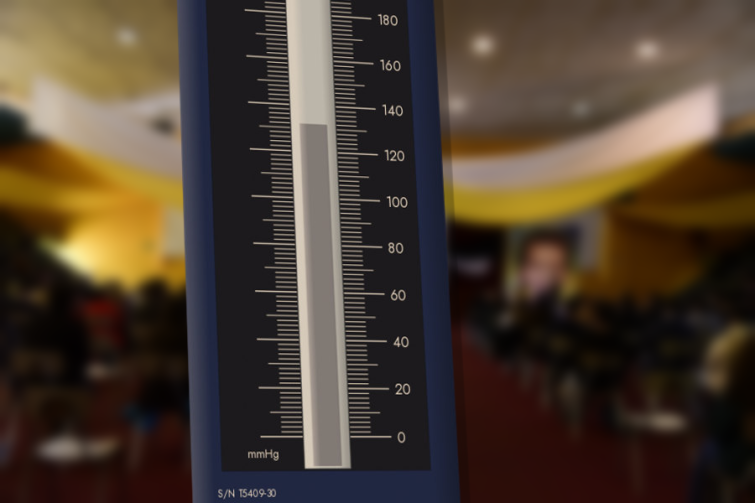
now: 132
